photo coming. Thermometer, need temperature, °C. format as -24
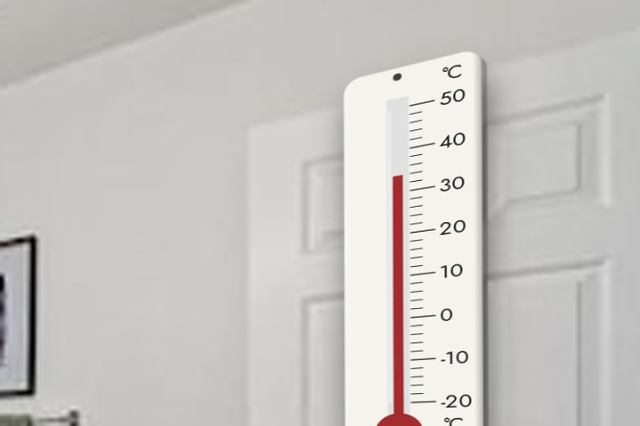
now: 34
